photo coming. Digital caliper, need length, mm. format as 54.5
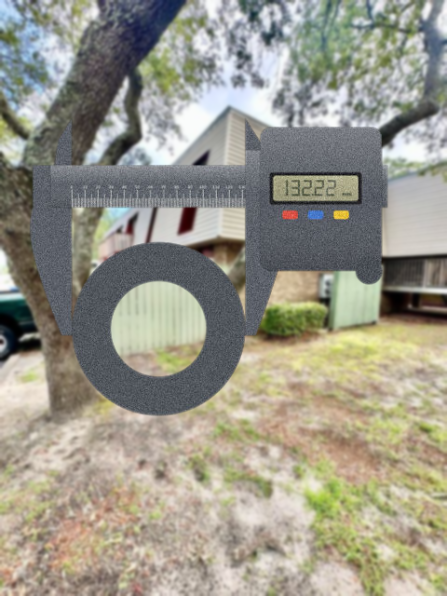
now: 132.22
